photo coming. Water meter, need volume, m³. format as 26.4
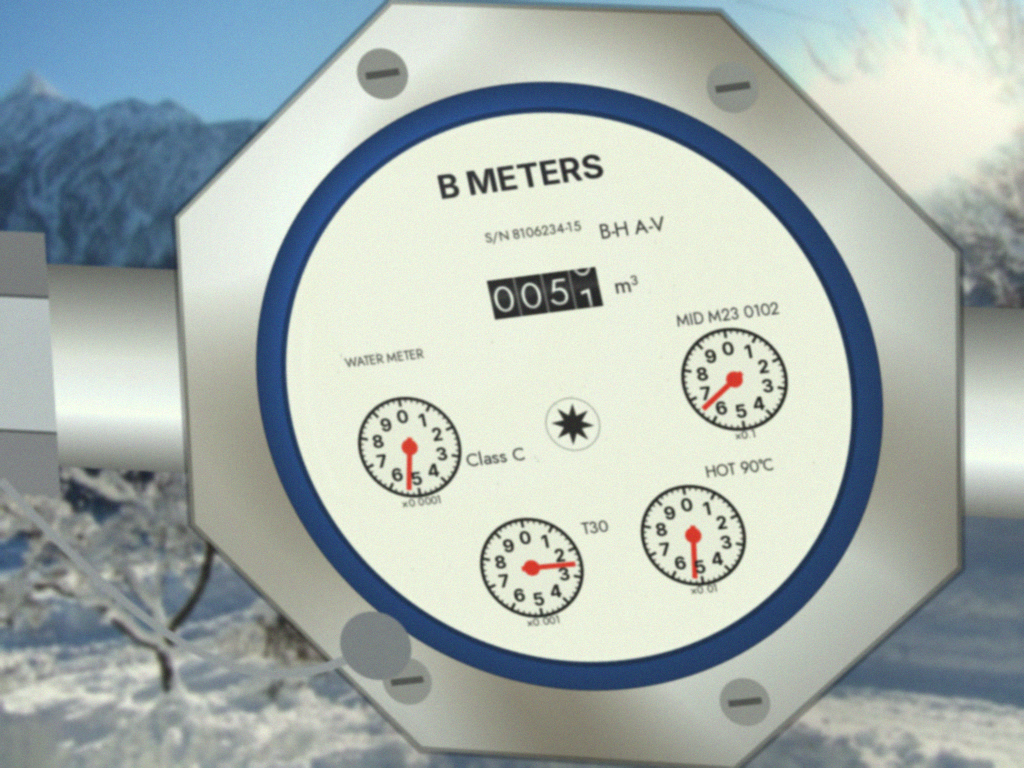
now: 50.6525
